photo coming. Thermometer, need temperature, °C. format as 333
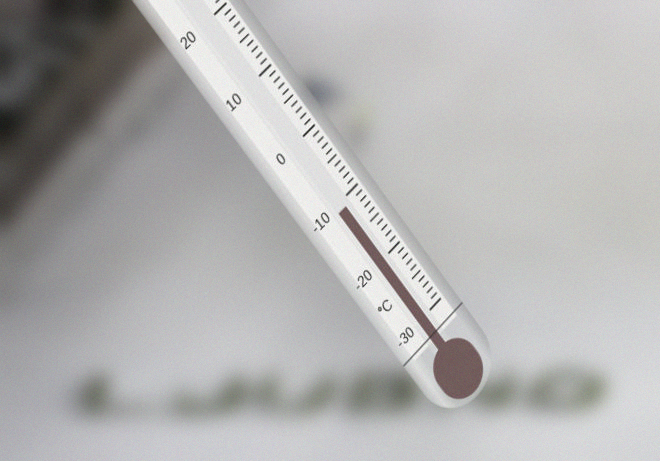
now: -11
